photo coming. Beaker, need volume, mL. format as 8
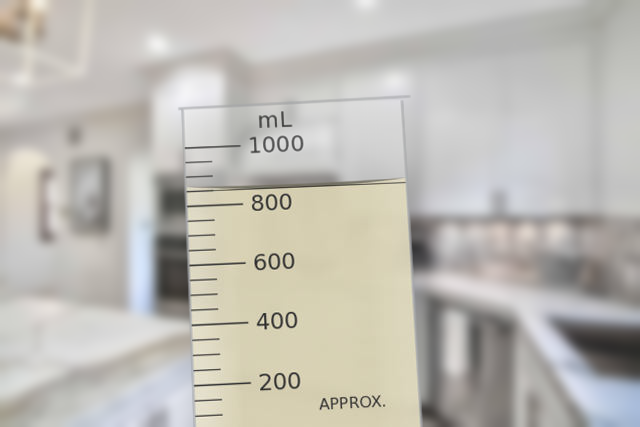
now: 850
